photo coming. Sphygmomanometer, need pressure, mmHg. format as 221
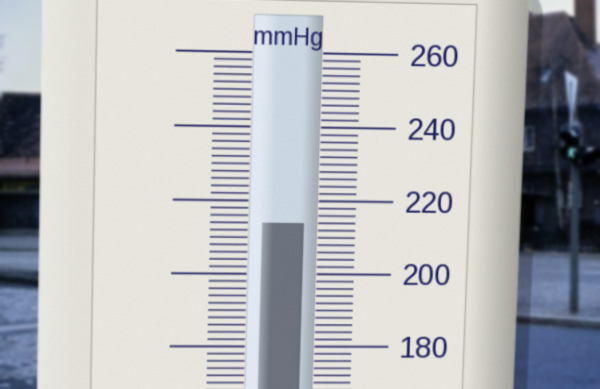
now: 214
